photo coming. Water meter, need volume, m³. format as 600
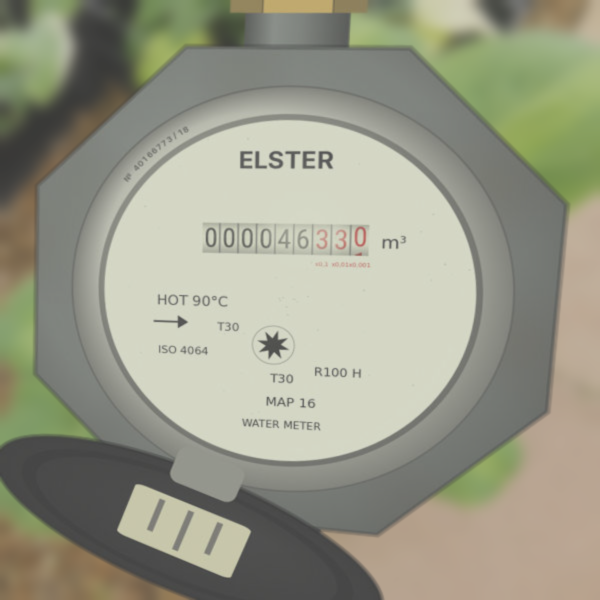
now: 46.330
